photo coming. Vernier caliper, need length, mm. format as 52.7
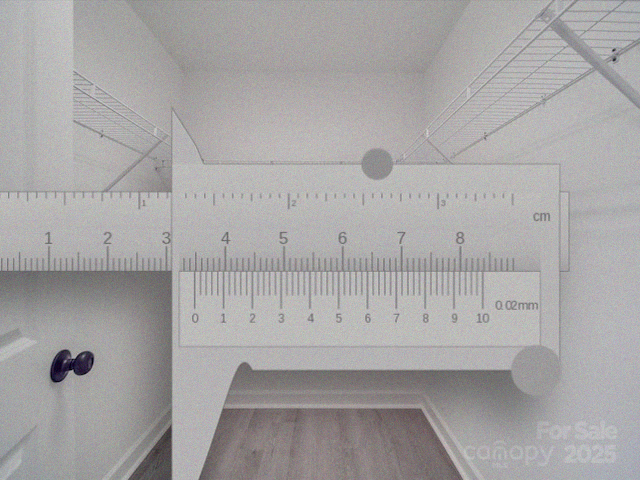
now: 34.8
